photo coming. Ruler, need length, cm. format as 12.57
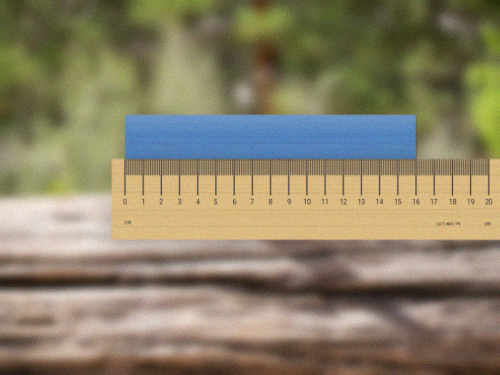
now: 16
